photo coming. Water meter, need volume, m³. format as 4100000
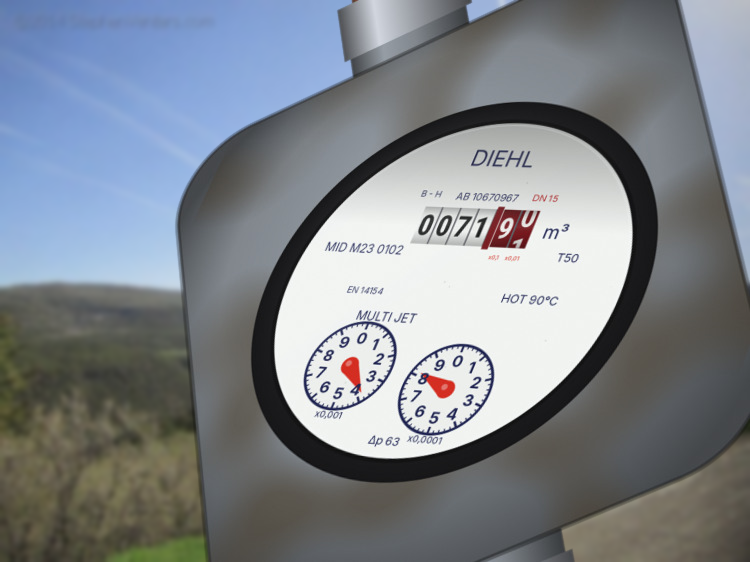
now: 71.9038
